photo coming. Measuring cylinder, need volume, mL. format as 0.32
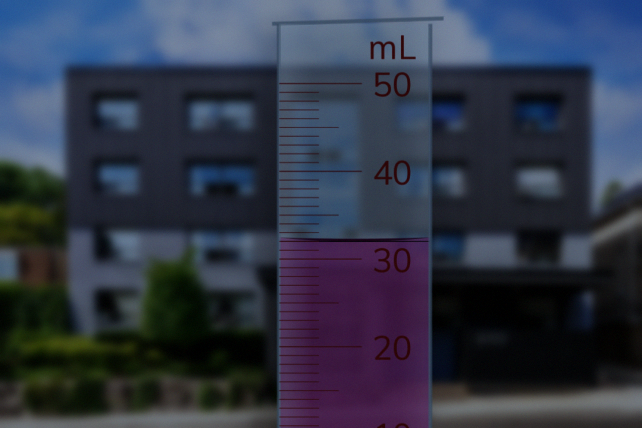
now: 32
